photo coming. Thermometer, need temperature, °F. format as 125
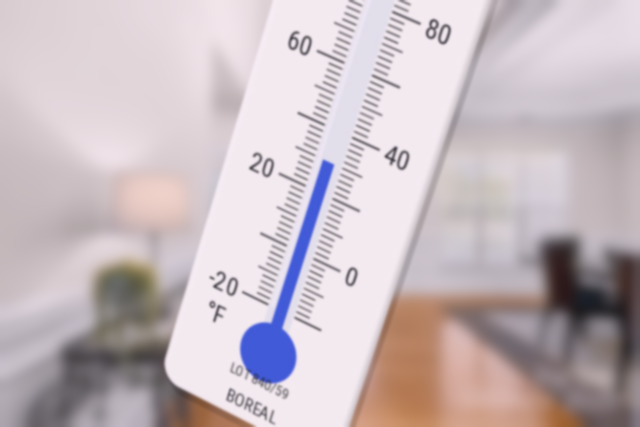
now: 30
